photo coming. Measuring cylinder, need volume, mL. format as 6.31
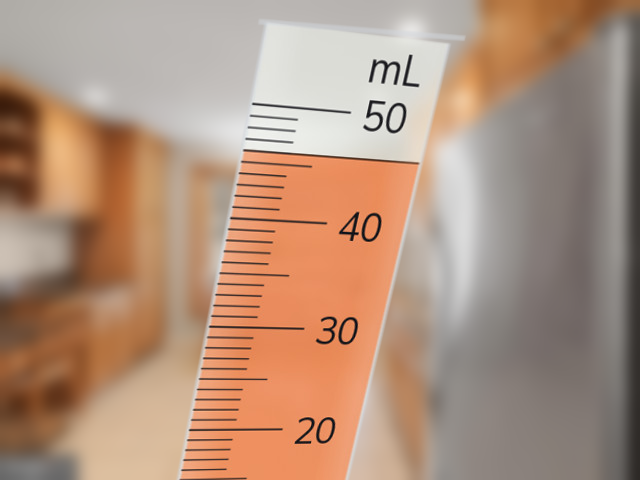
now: 46
